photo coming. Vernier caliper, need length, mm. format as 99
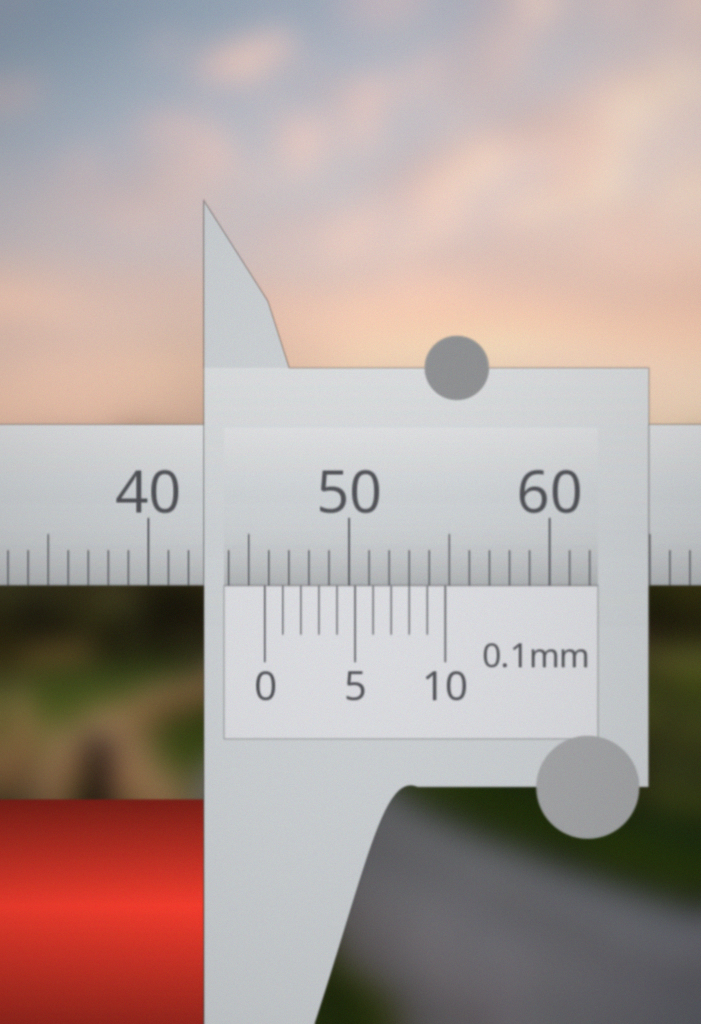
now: 45.8
